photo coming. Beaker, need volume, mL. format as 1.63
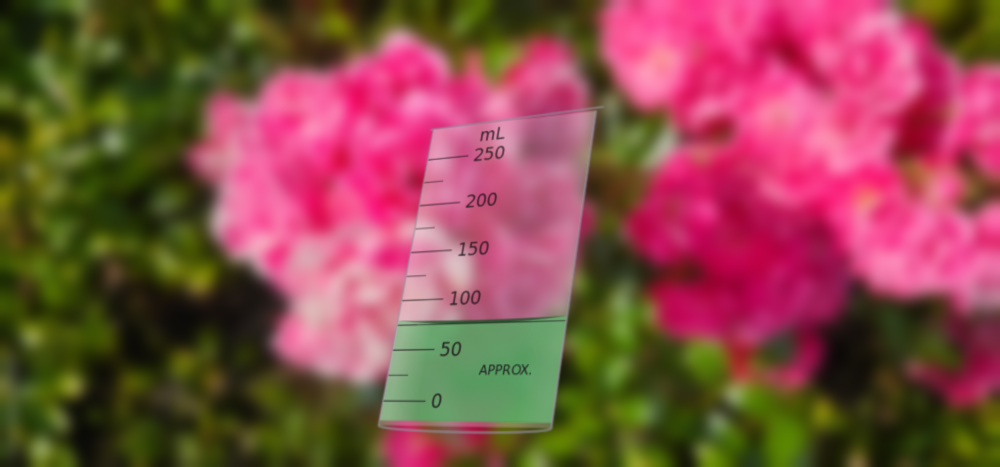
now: 75
